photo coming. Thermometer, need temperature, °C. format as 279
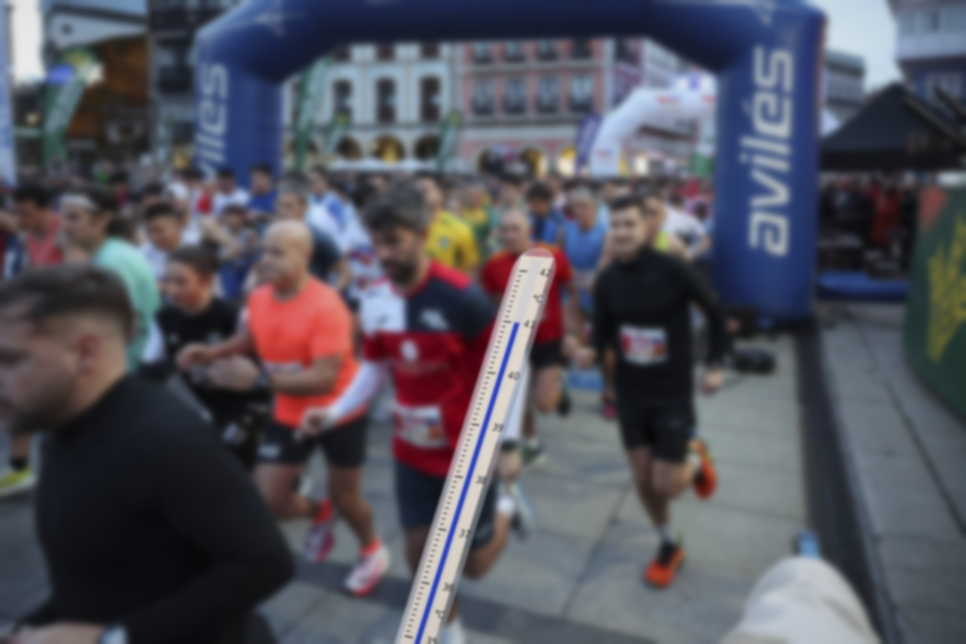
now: 41
